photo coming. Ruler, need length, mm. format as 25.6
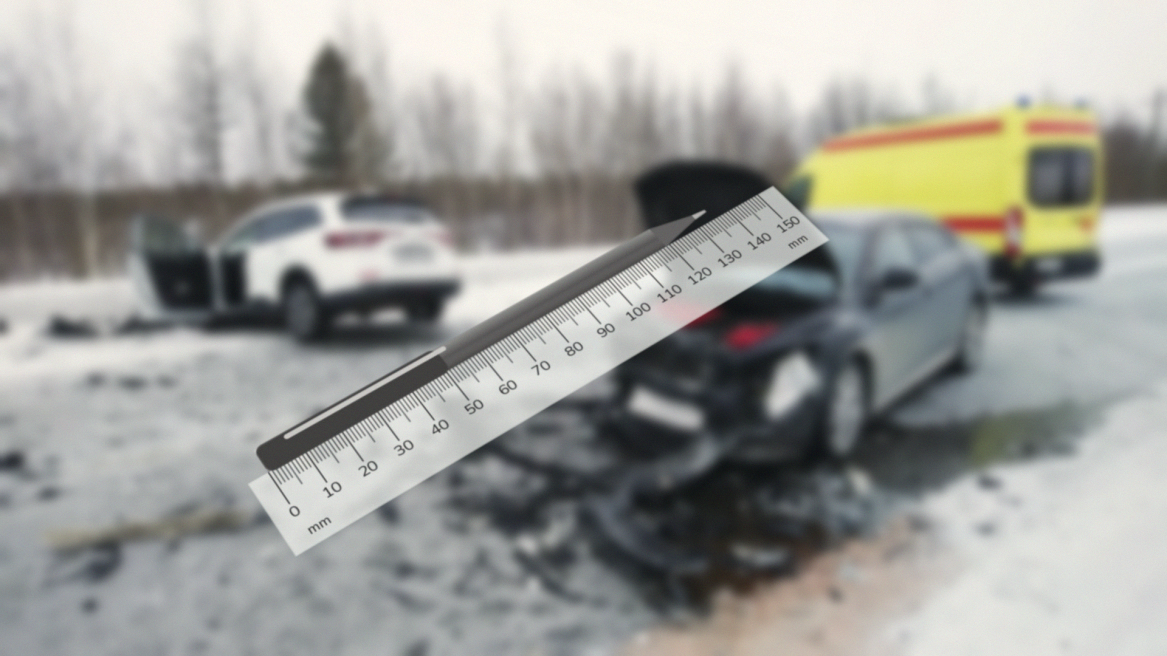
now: 135
